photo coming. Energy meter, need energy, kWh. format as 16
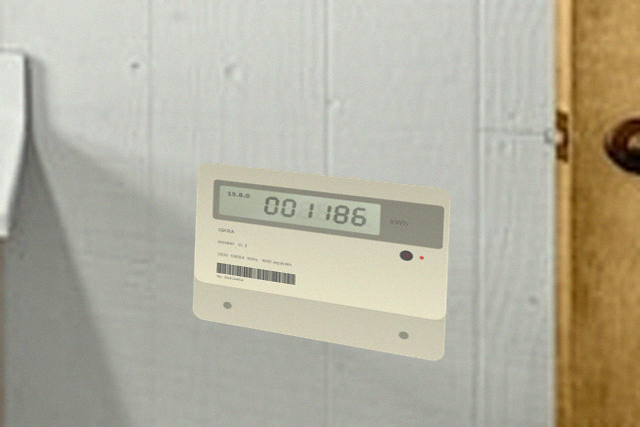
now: 1186
